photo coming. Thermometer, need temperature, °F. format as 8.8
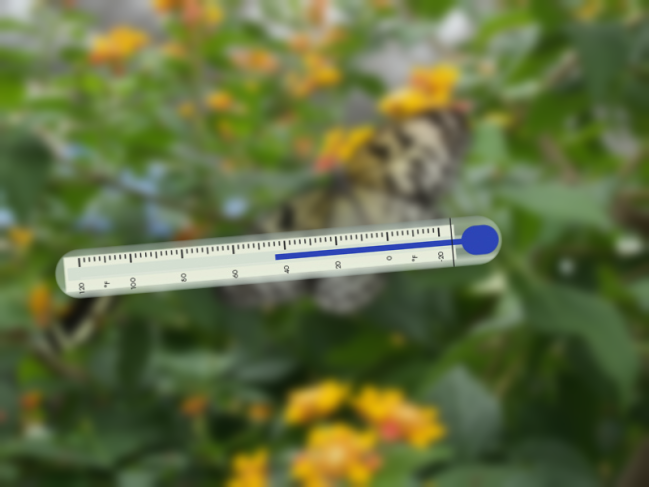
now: 44
